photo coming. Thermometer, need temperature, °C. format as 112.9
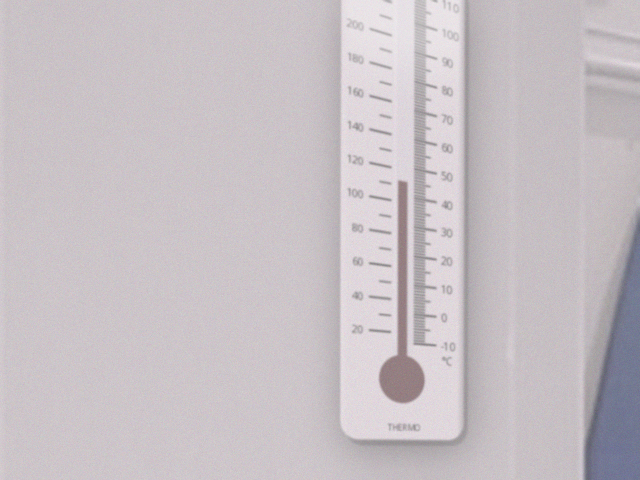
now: 45
